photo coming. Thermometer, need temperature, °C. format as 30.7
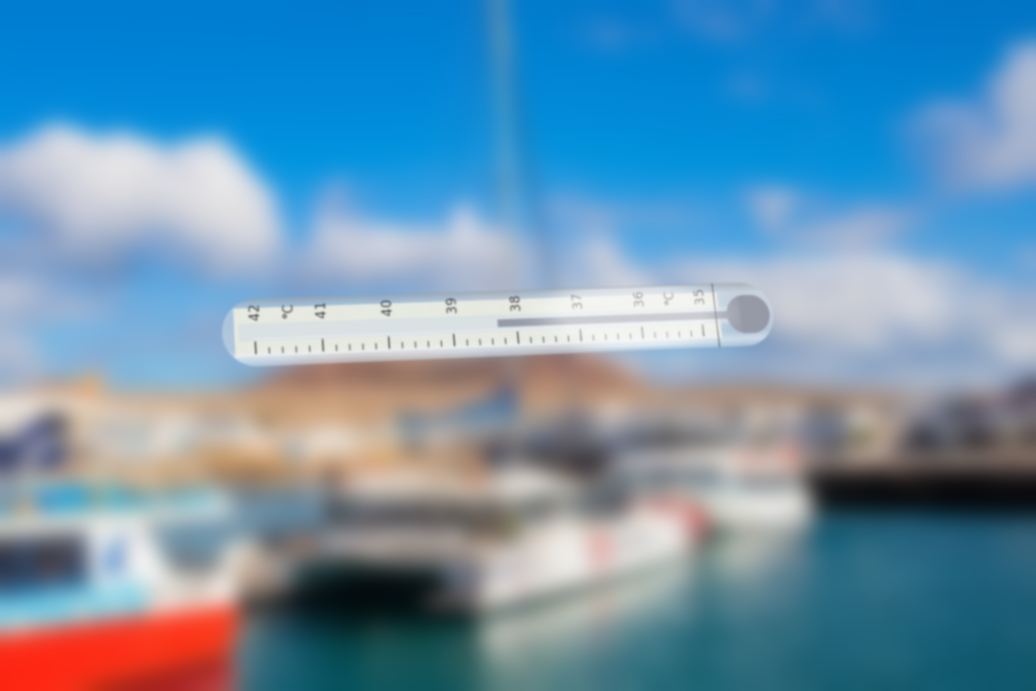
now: 38.3
